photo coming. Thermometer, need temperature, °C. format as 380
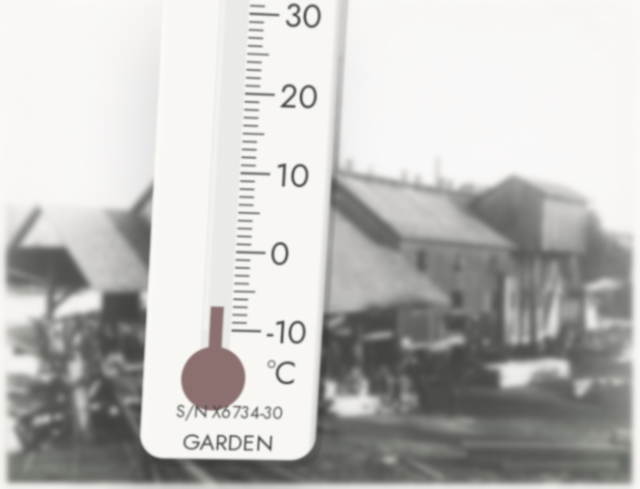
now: -7
